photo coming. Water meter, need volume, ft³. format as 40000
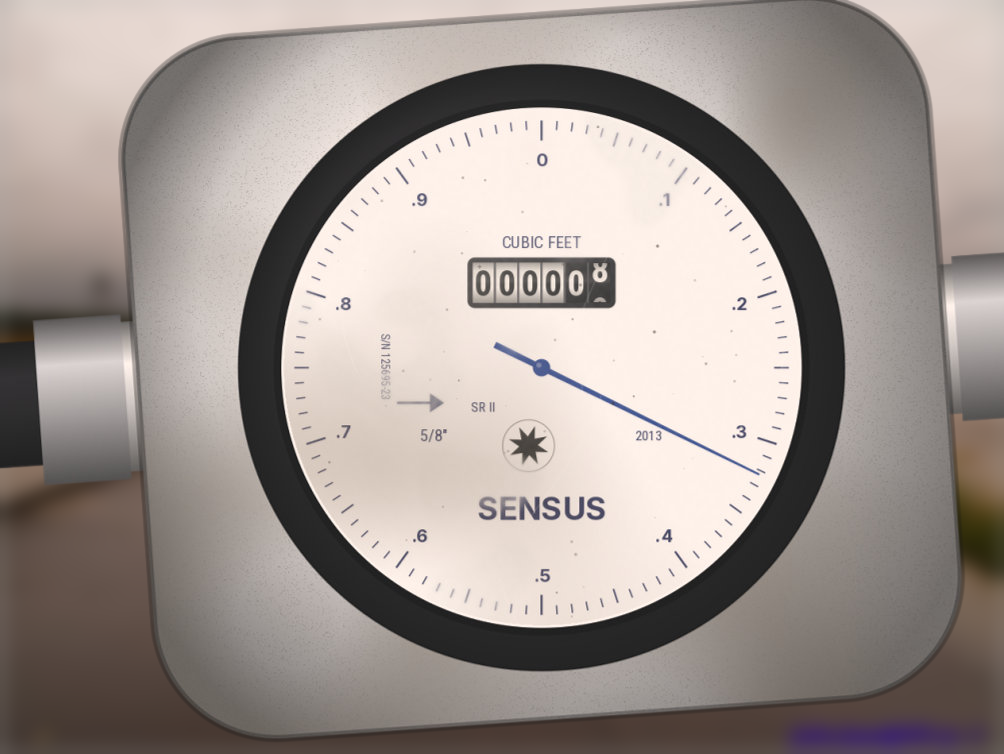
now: 8.32
